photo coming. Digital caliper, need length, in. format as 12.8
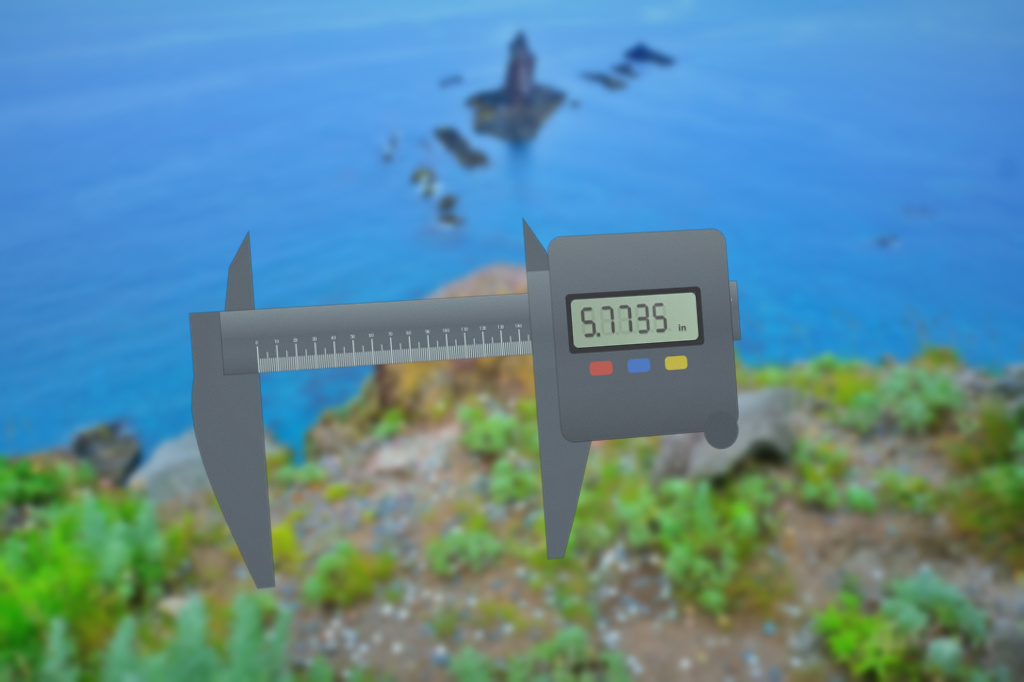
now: 5.7735
